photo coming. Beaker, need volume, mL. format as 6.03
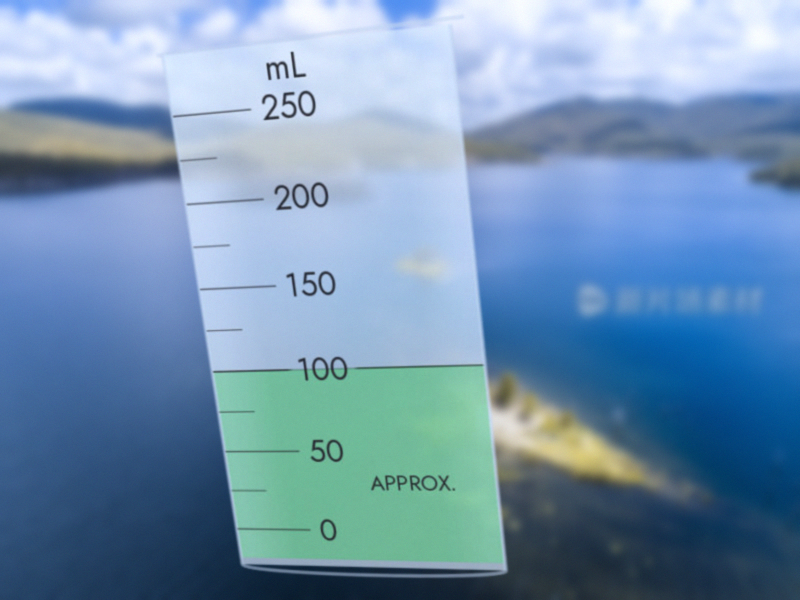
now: 100
